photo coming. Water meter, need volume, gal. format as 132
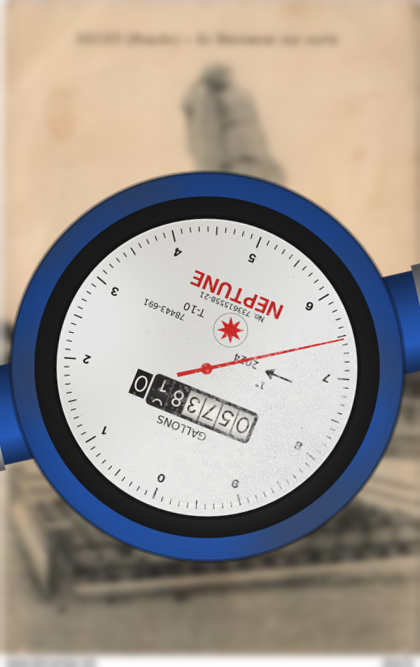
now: 573806.5
